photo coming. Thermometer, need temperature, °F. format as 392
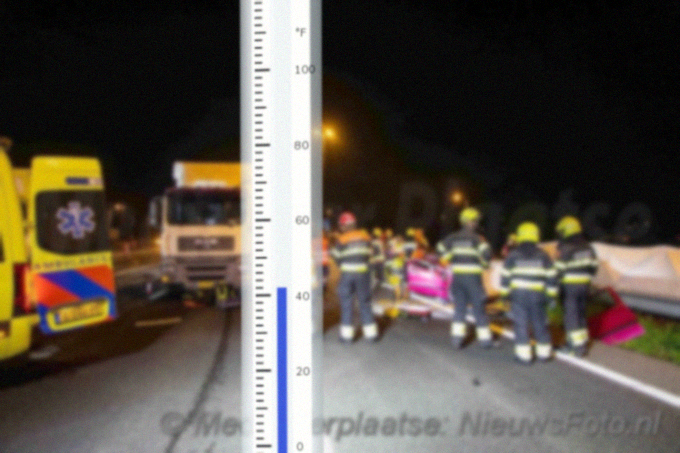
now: 42
